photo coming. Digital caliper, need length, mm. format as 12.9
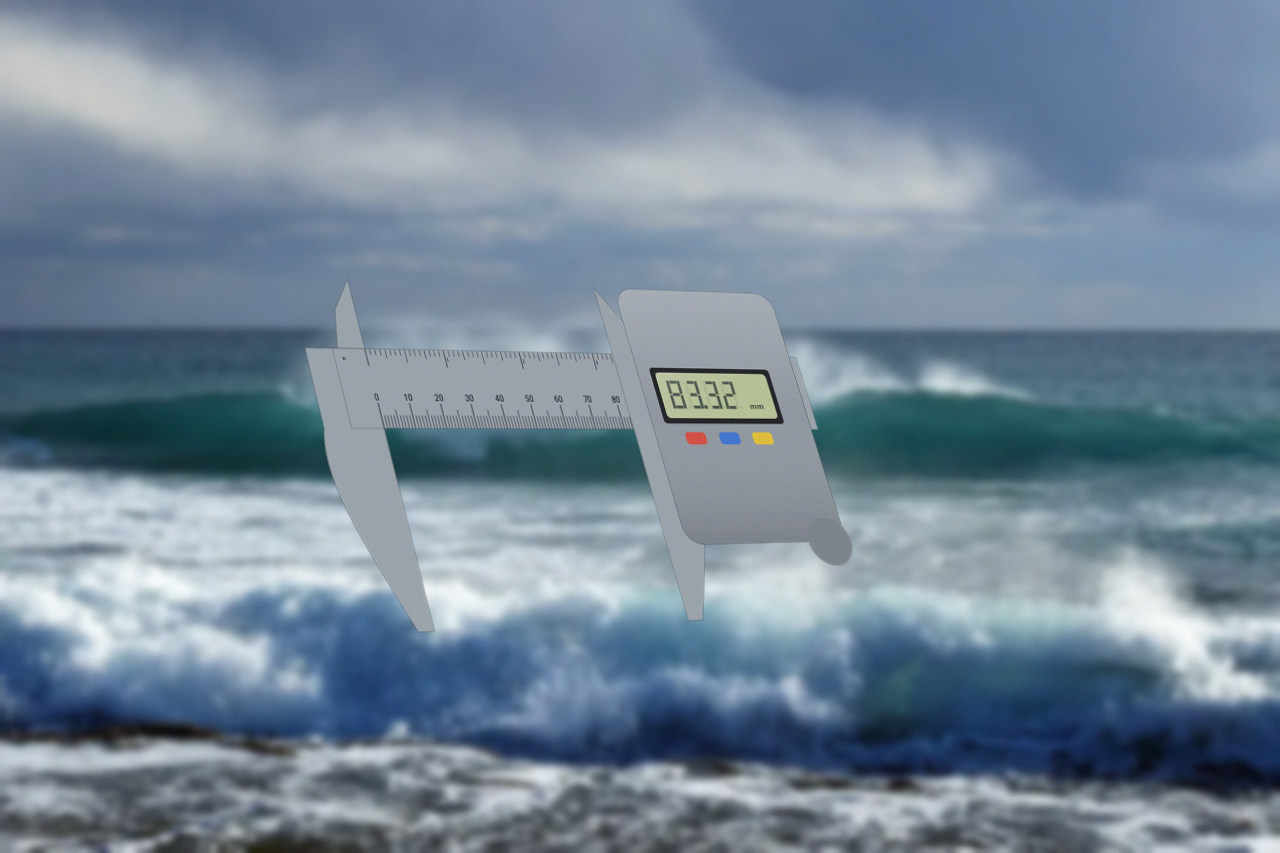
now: 83.32
